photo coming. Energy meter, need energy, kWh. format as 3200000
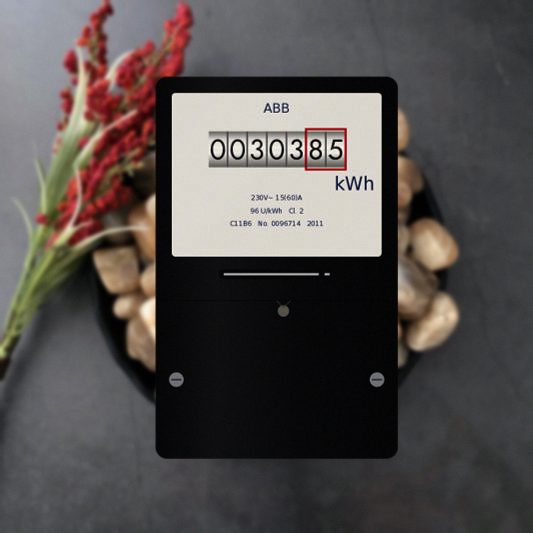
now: 303.85
